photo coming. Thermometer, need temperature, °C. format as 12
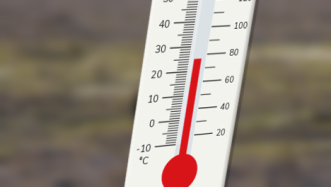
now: 25
